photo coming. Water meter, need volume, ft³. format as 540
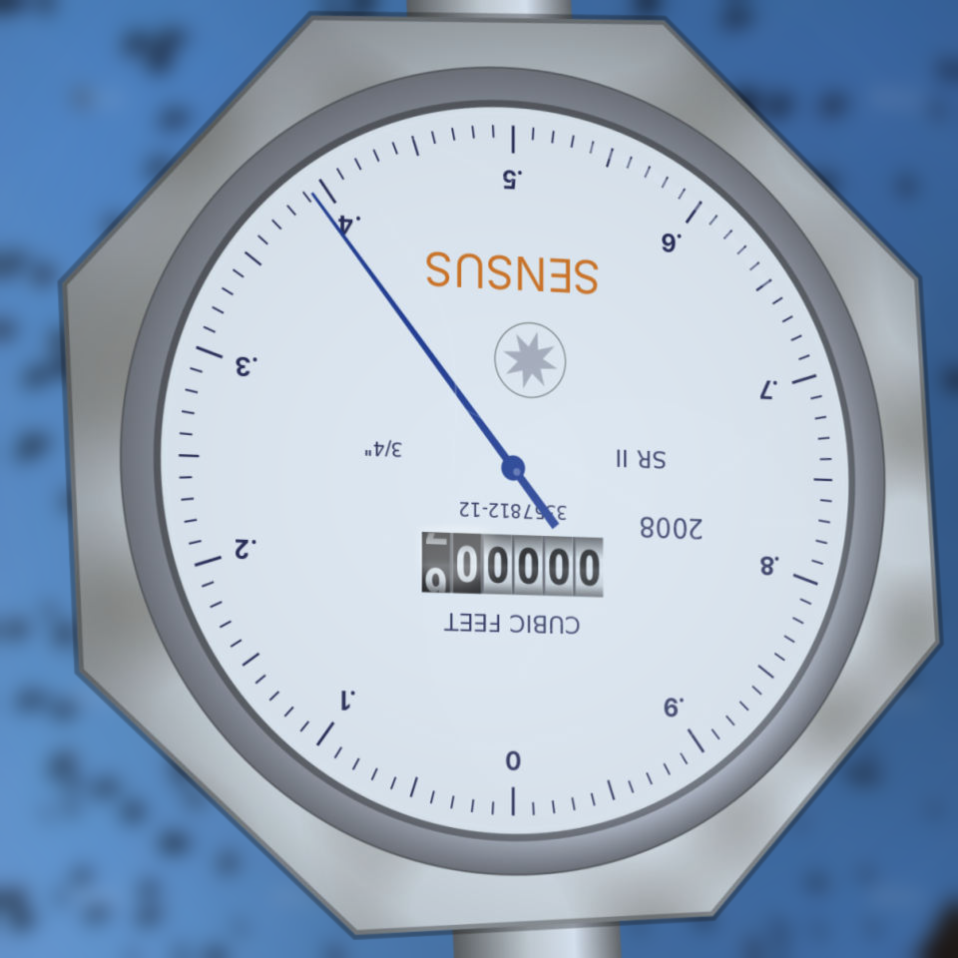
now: 6.39
